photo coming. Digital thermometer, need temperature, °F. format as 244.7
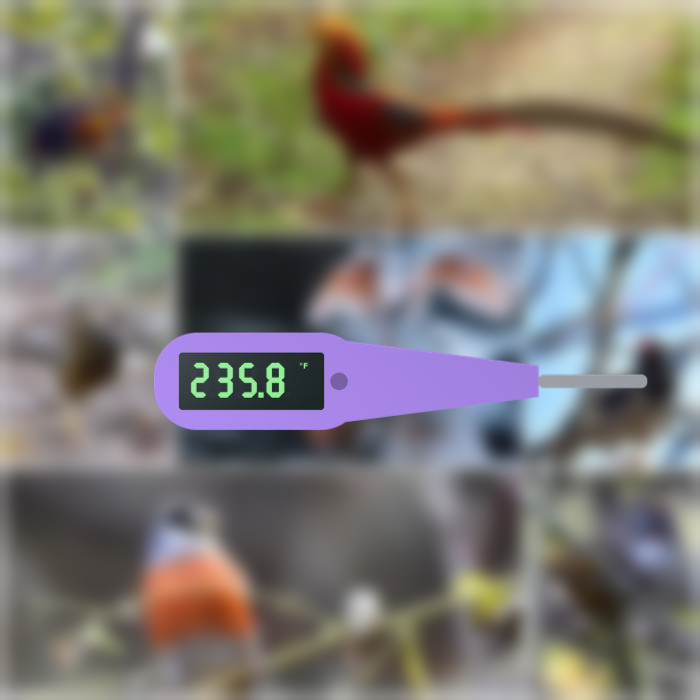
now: 235.8
